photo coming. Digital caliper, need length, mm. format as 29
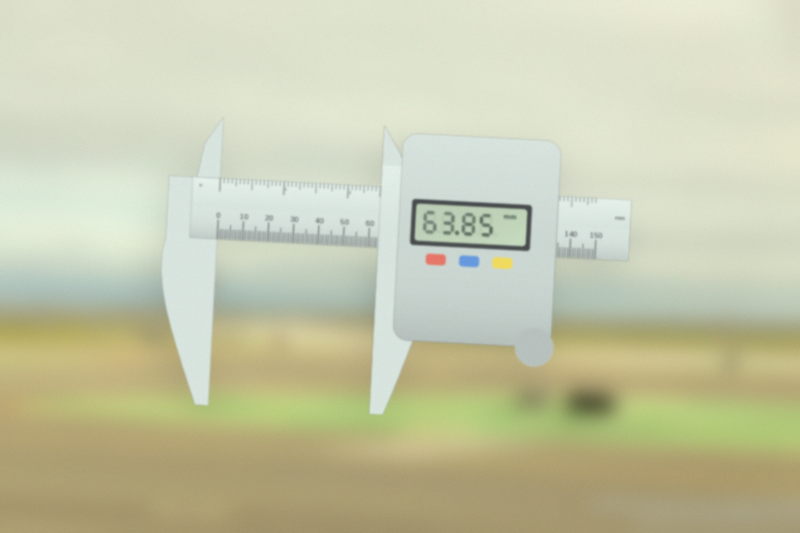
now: 63.85
